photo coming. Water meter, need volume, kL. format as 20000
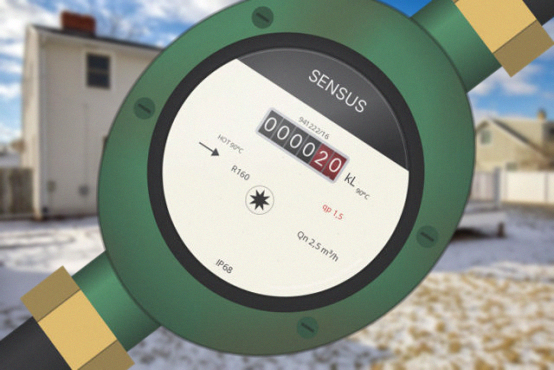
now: 0.20
